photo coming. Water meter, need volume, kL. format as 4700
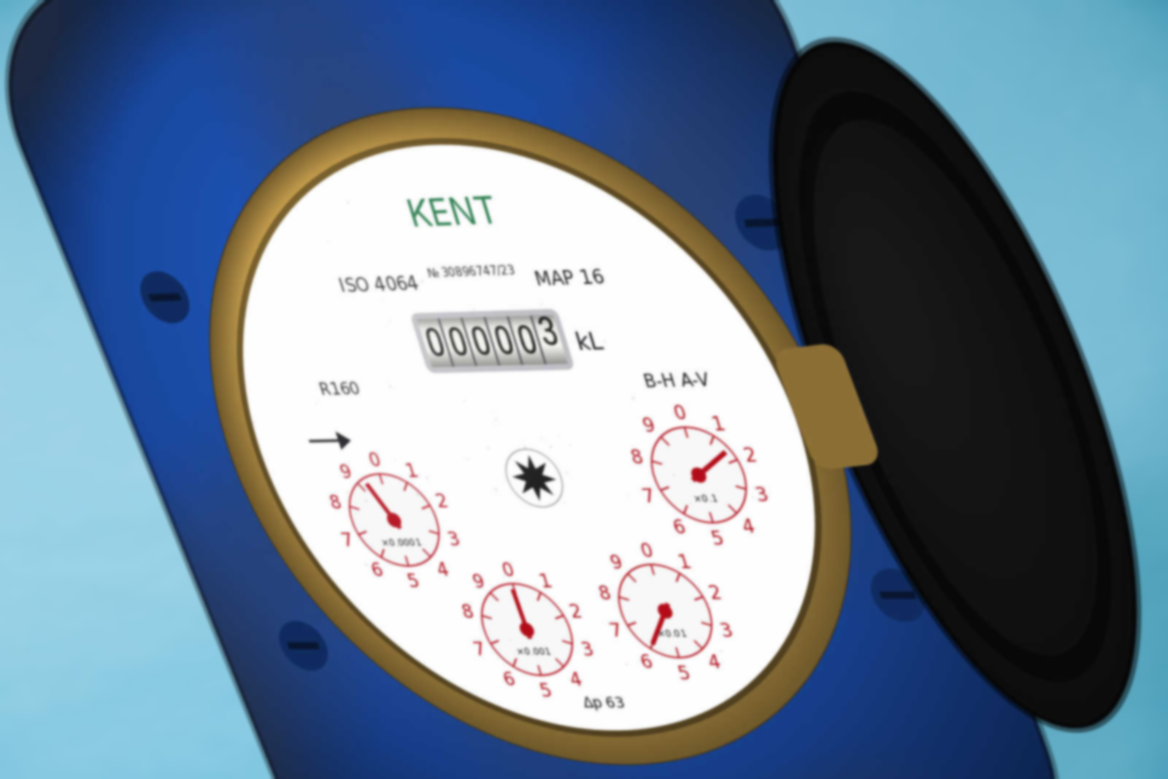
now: 3.1599
